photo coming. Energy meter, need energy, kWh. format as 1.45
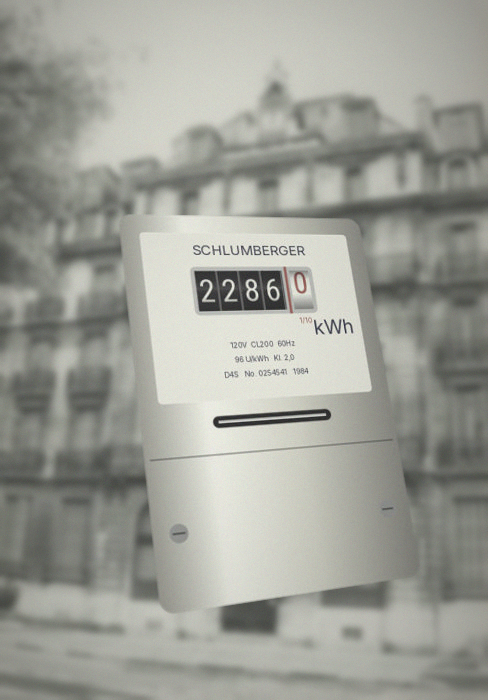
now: 2286.0
